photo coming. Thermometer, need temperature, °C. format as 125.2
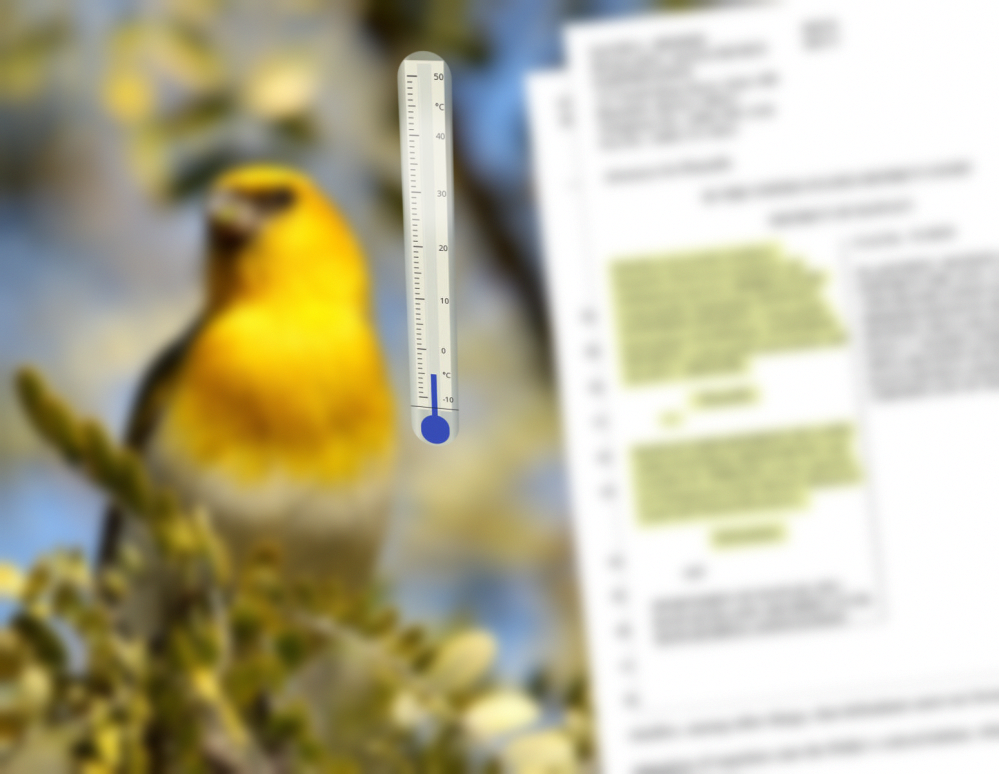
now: -5
